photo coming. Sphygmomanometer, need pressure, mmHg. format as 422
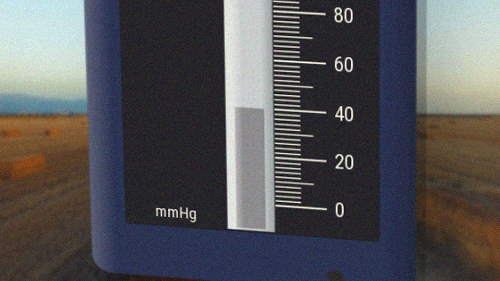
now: 40
